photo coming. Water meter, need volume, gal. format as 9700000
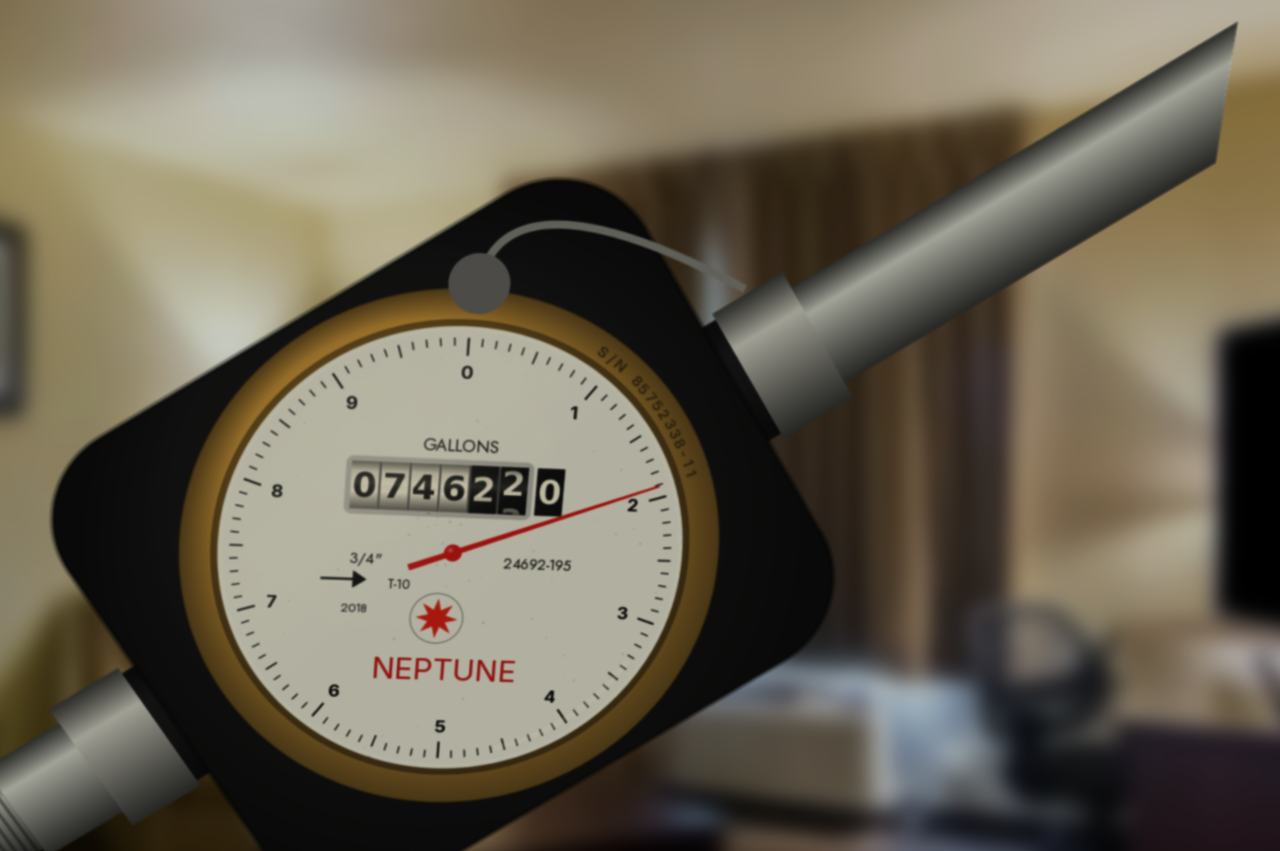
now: 746221.9
